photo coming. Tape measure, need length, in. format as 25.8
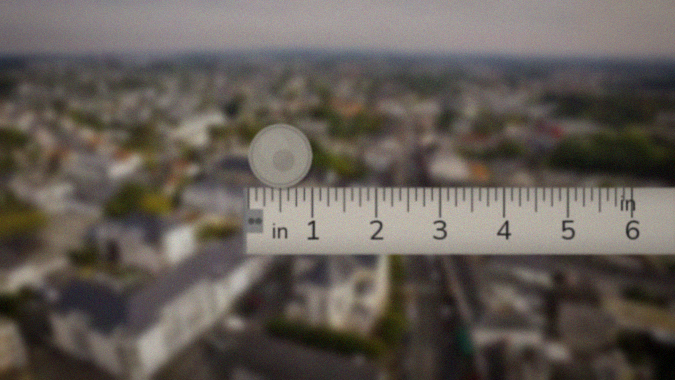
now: 1
